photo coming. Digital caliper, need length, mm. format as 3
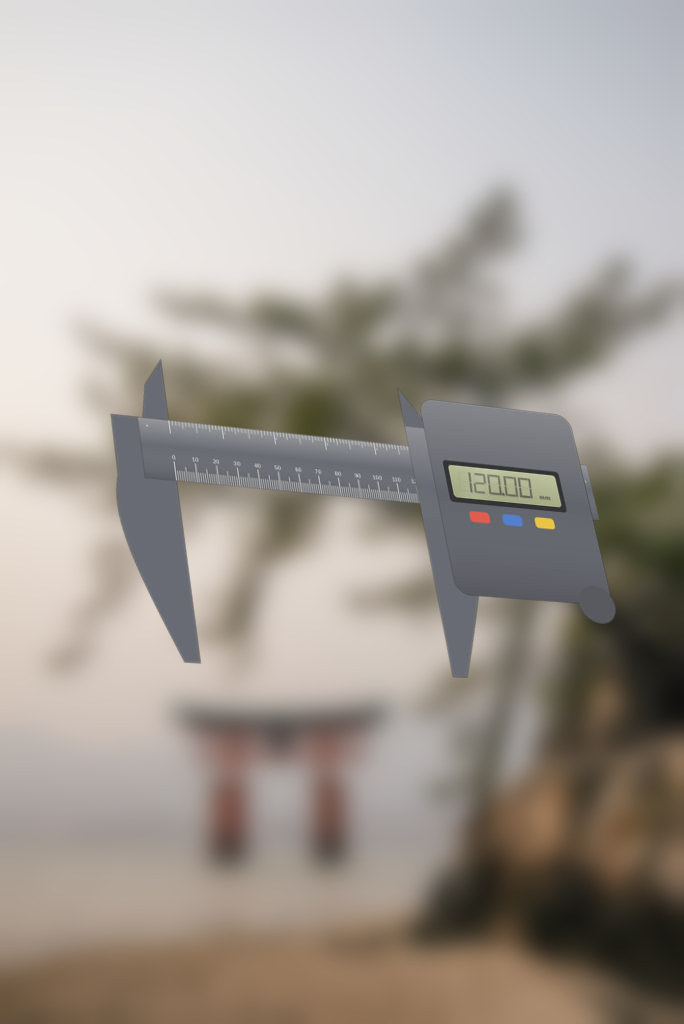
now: 120.00
